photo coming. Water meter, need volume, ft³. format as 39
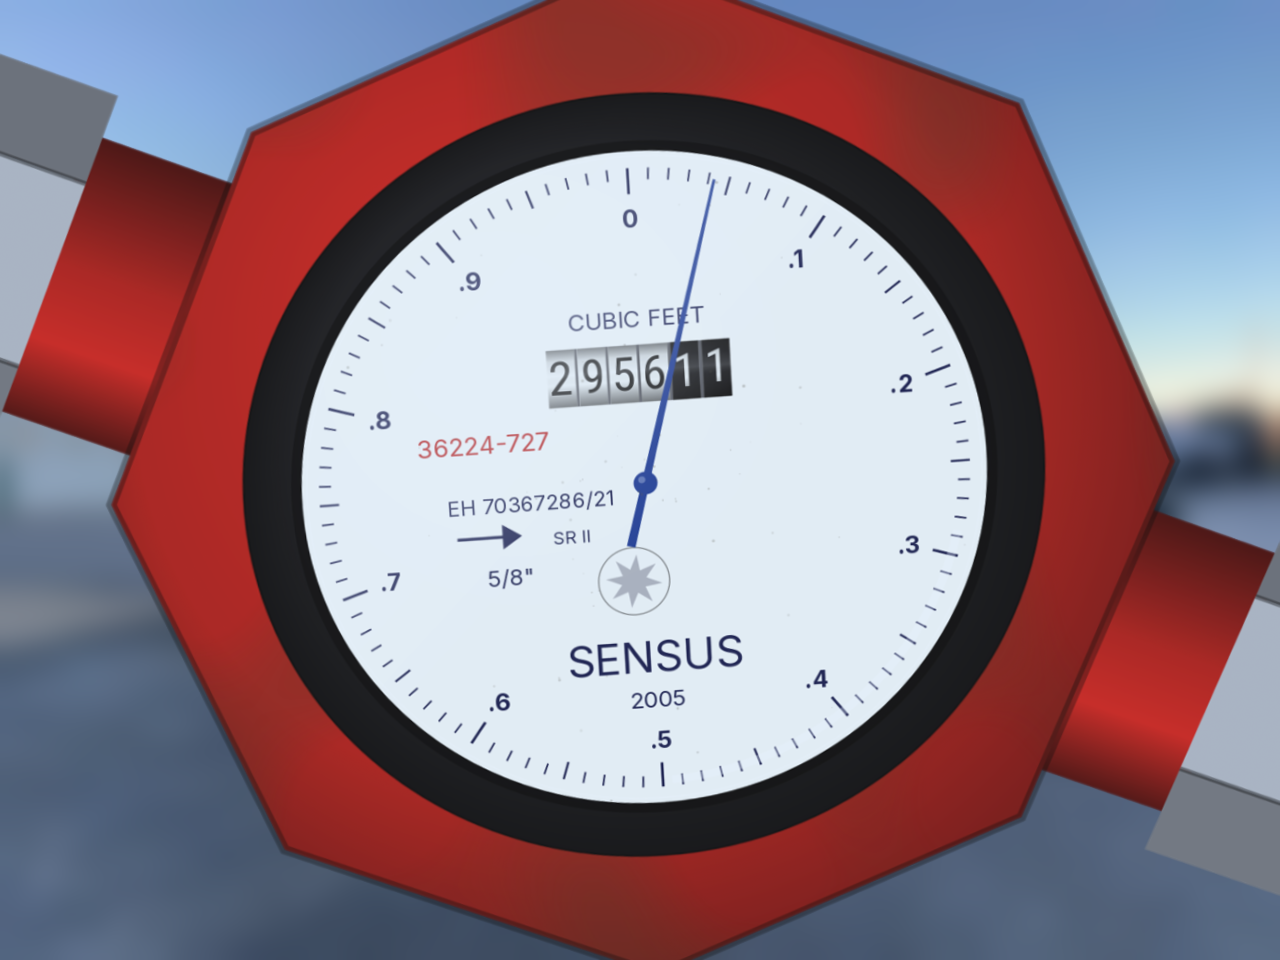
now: 295611.04
